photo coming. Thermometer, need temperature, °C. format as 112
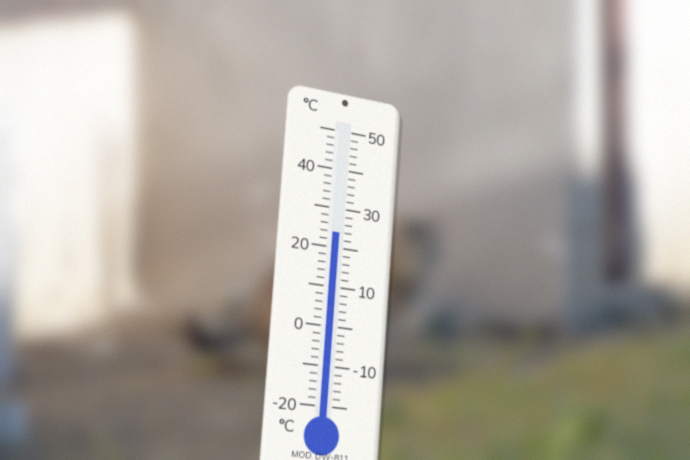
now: 24
